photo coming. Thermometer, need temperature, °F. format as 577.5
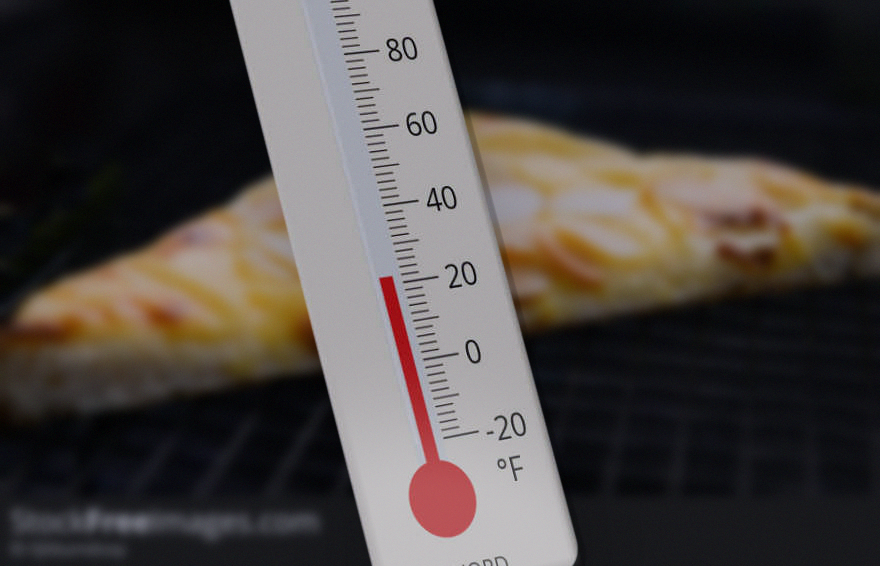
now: 22
